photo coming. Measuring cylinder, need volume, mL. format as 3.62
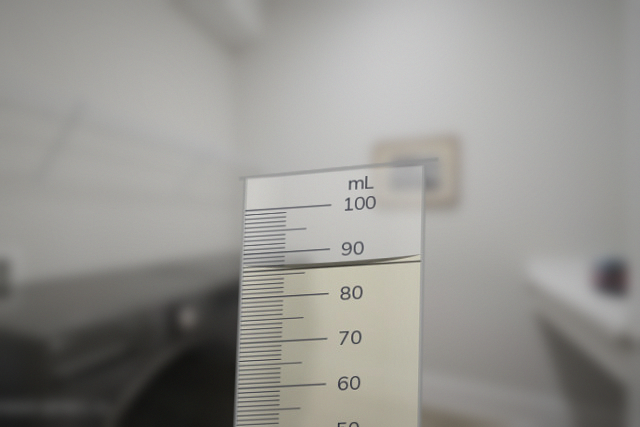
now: 86
